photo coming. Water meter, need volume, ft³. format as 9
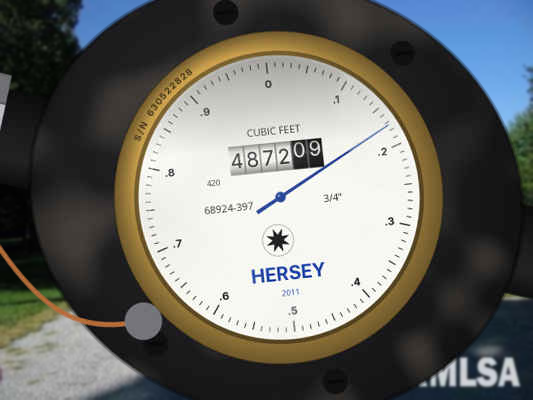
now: 487209.17
